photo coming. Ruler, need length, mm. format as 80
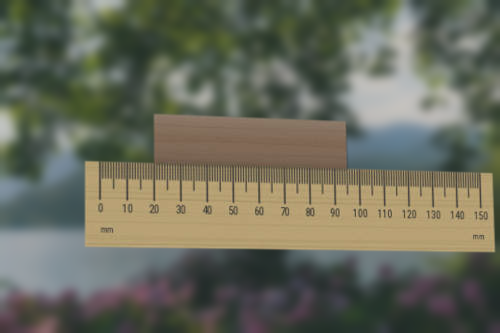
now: 75
